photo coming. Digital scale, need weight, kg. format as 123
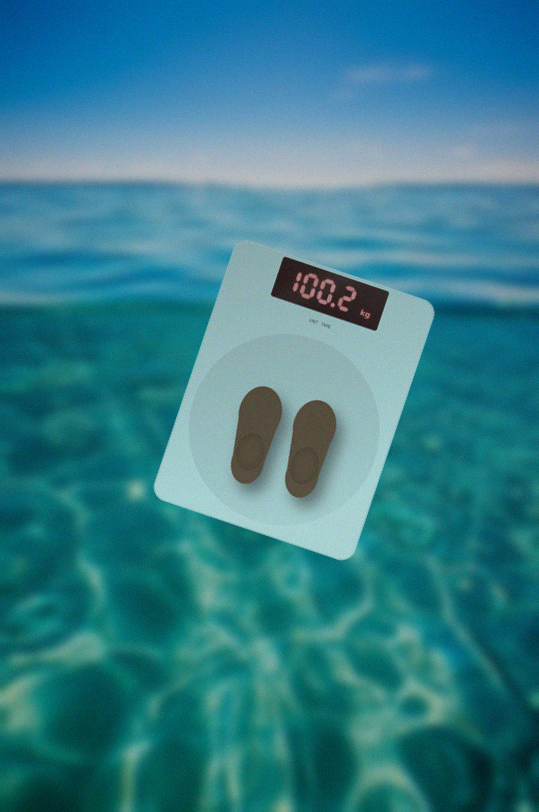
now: 100.2
